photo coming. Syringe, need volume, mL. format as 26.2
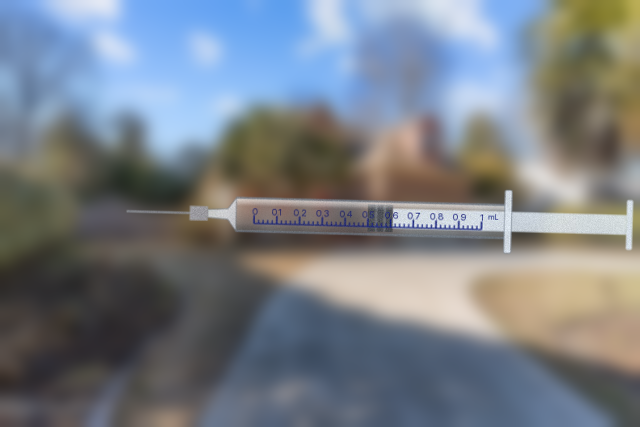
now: 0.5
